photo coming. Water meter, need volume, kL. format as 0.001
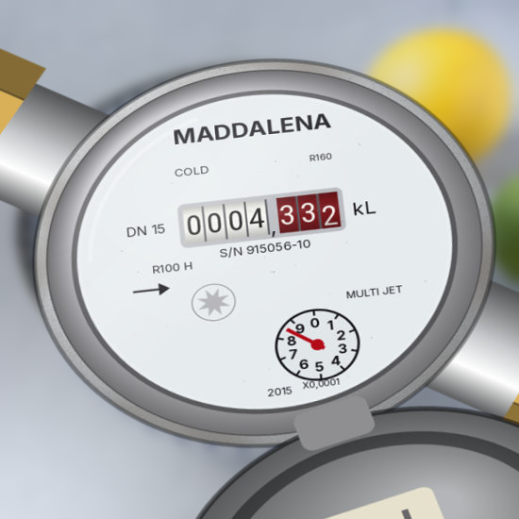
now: 4.3318
